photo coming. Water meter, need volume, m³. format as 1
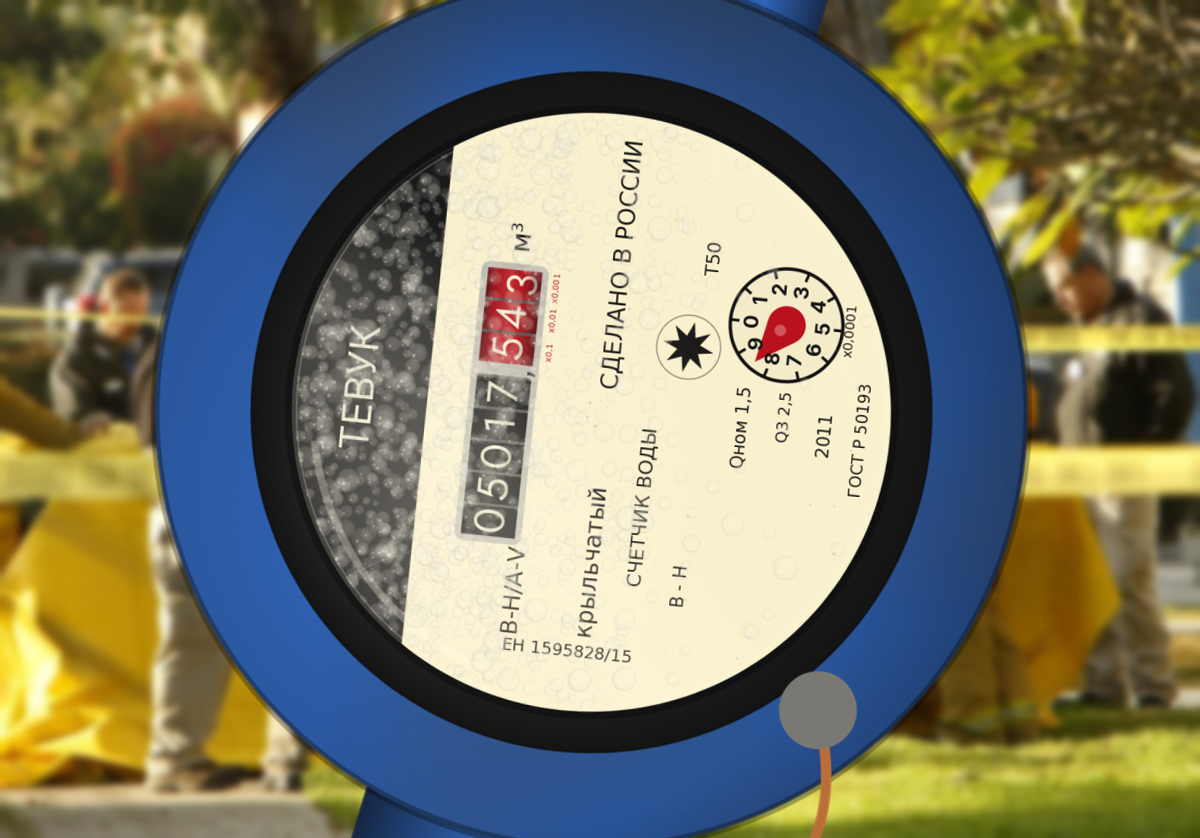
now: 5017.5428
